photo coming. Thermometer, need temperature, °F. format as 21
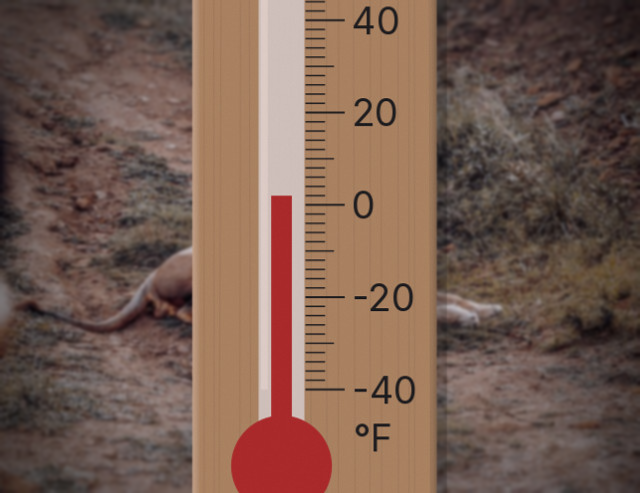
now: 2
